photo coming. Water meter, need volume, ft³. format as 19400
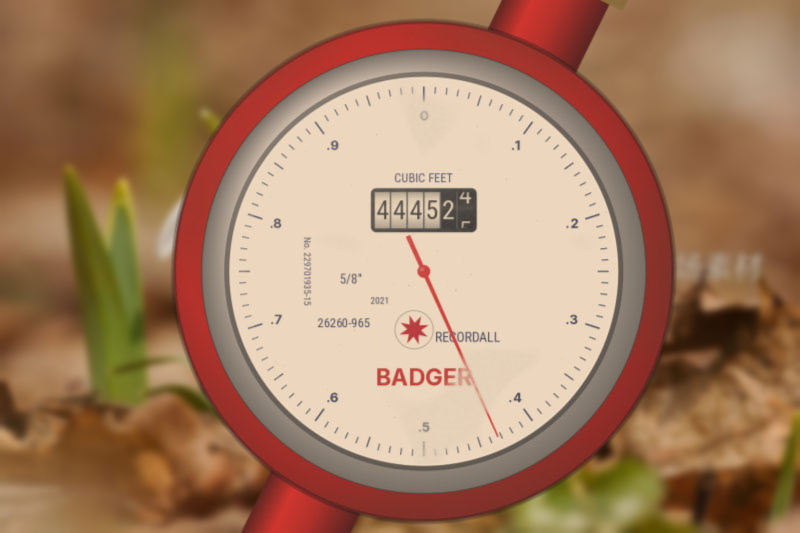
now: 444524.43
